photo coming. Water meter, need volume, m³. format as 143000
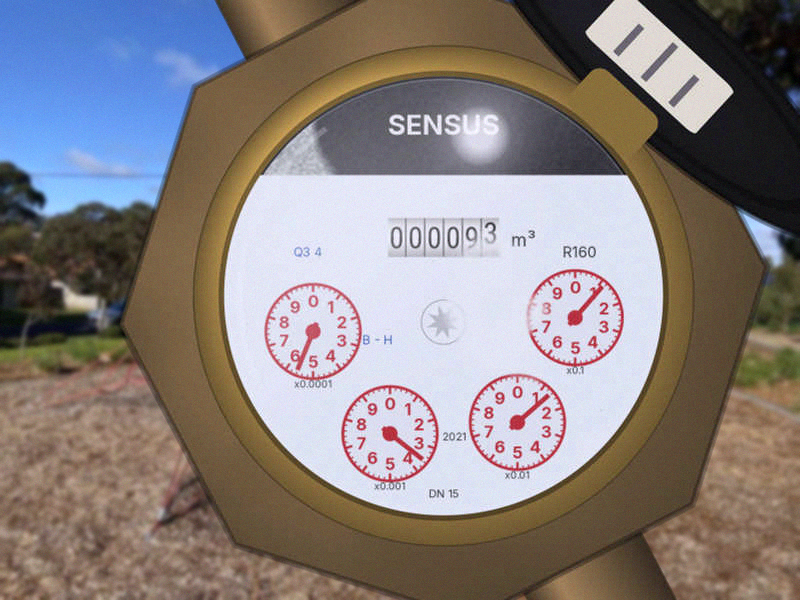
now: 93.1135
